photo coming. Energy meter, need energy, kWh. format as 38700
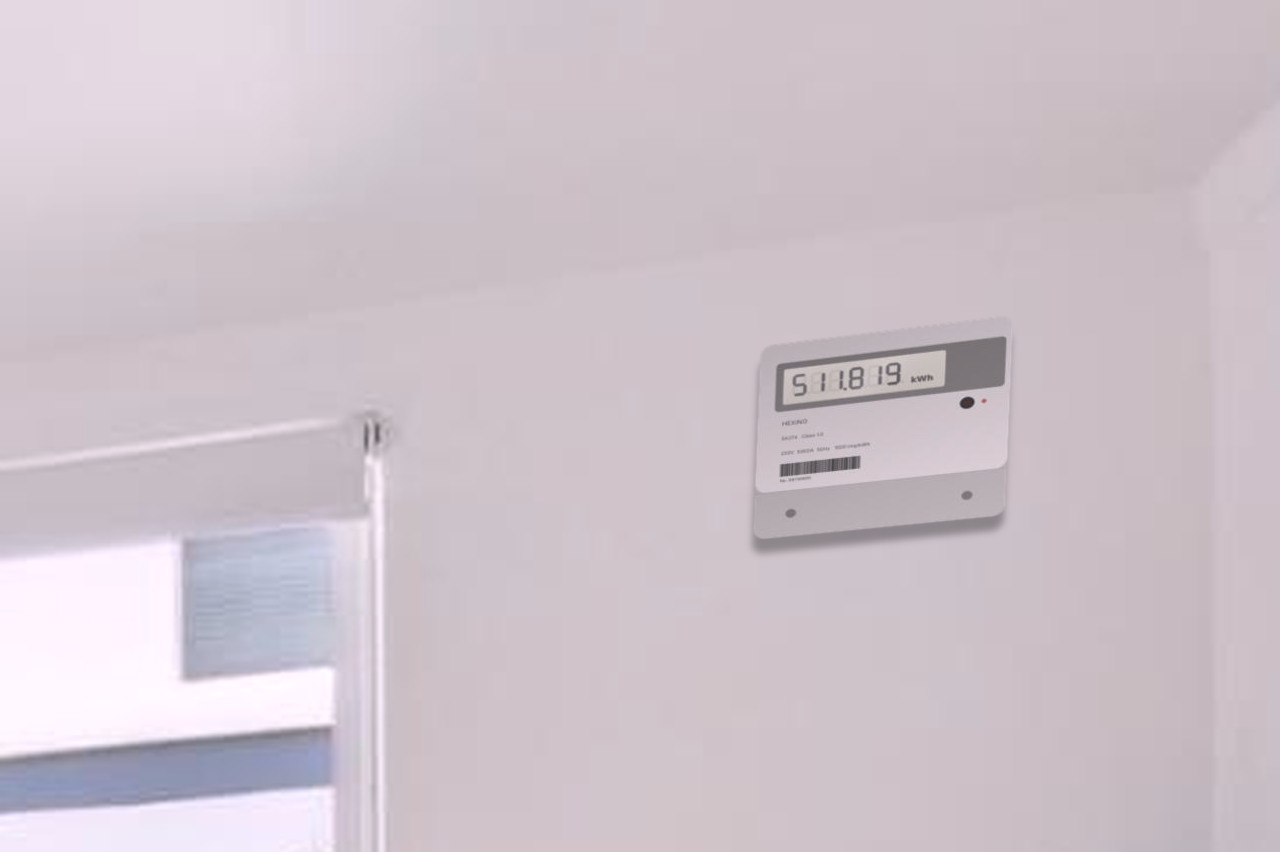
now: 511.819
